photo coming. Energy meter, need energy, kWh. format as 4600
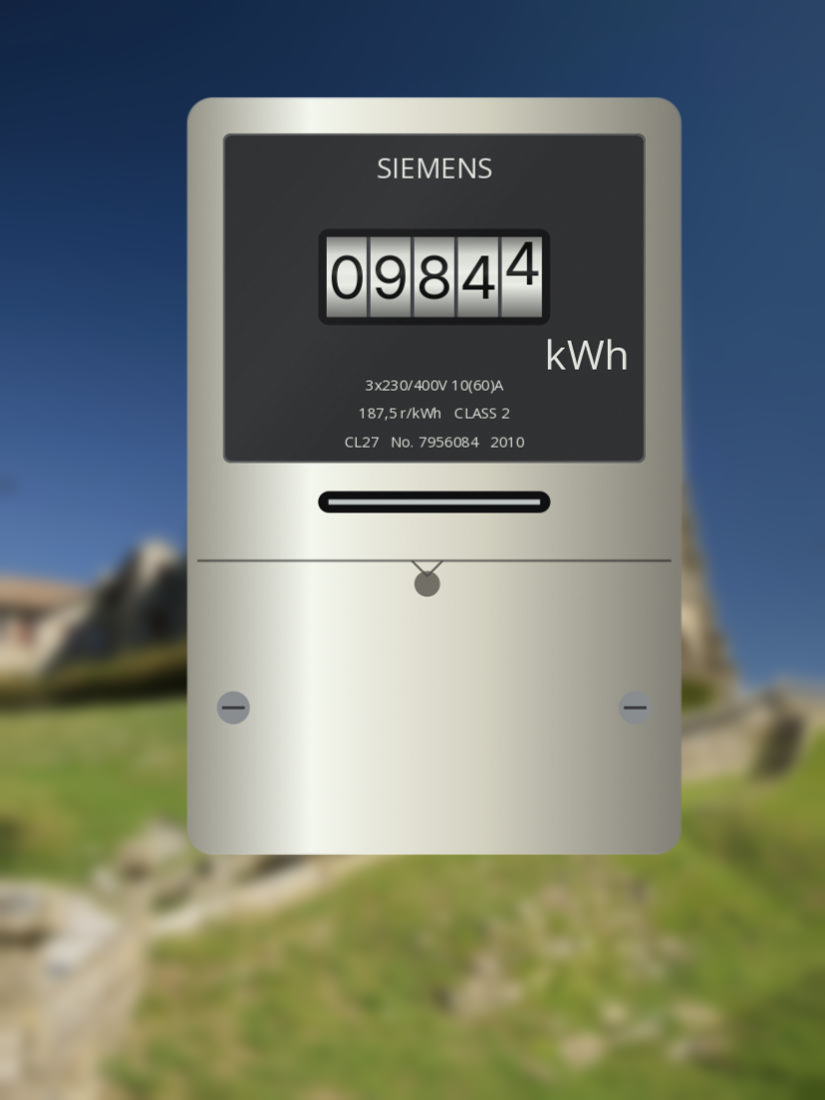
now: 9844
